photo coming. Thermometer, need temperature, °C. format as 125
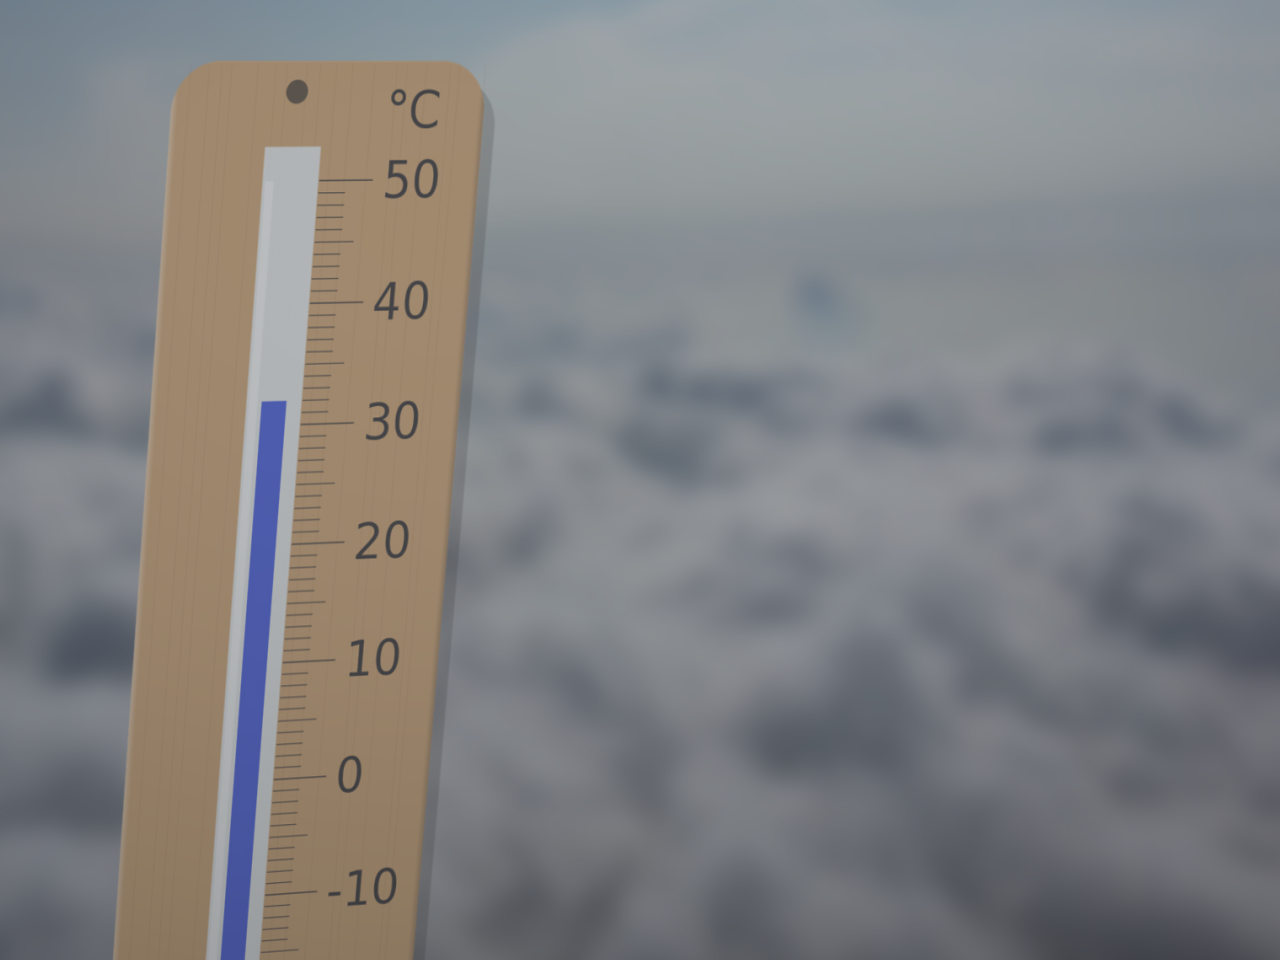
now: 32
